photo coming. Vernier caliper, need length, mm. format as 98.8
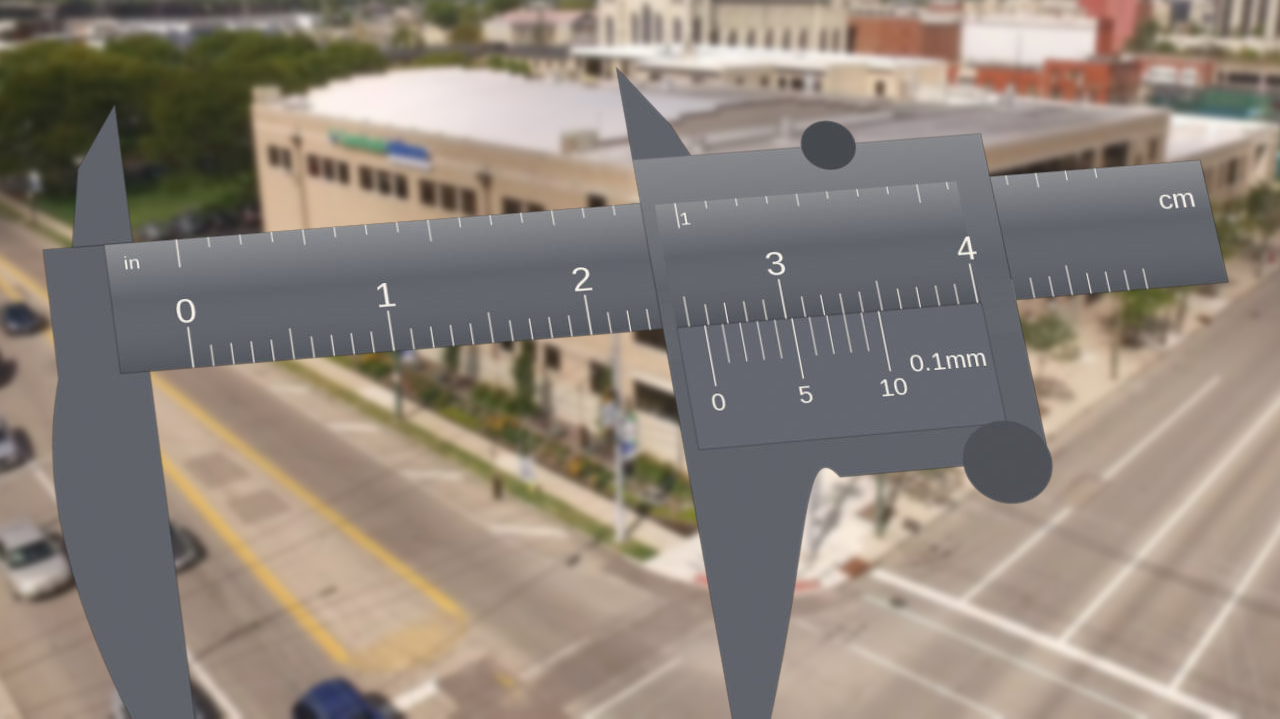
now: 25.8
